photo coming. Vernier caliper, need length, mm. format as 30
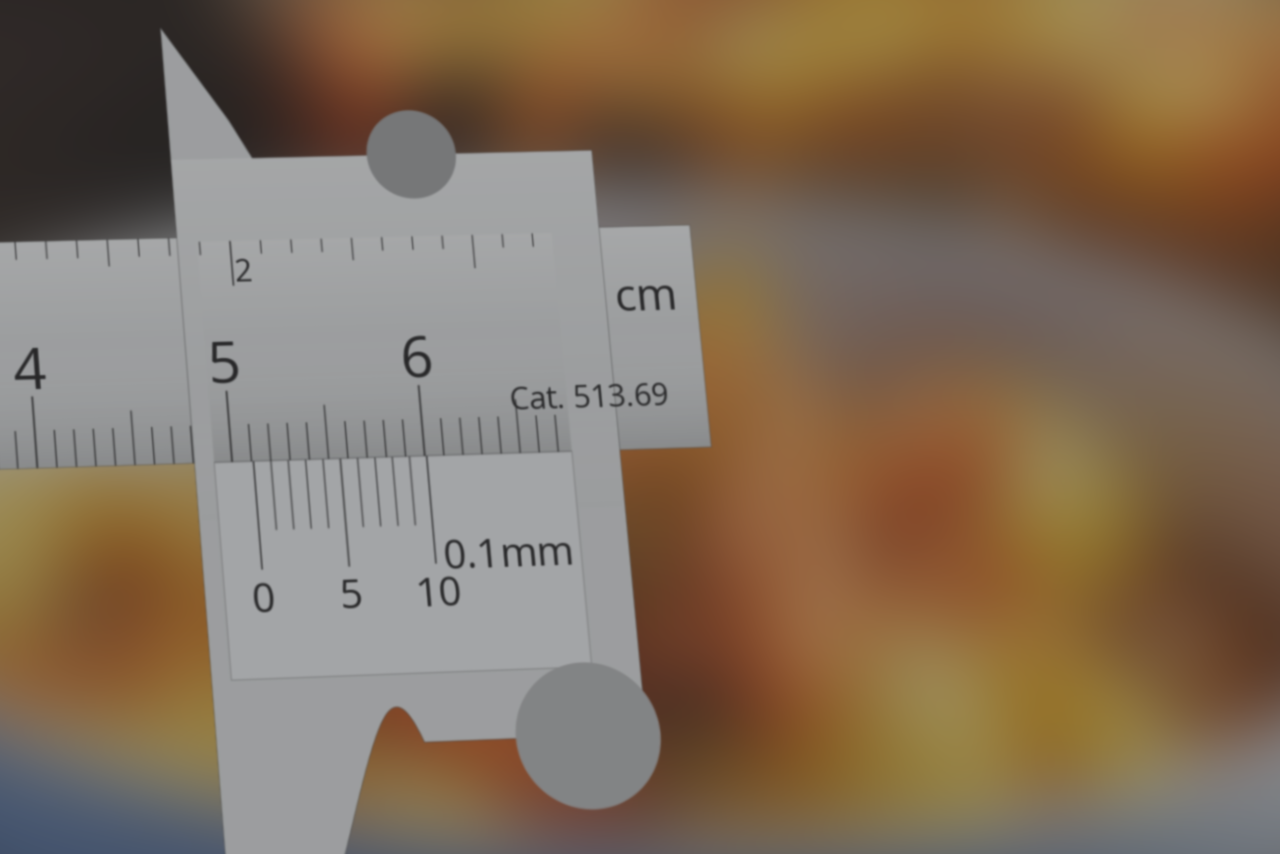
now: 51.1
